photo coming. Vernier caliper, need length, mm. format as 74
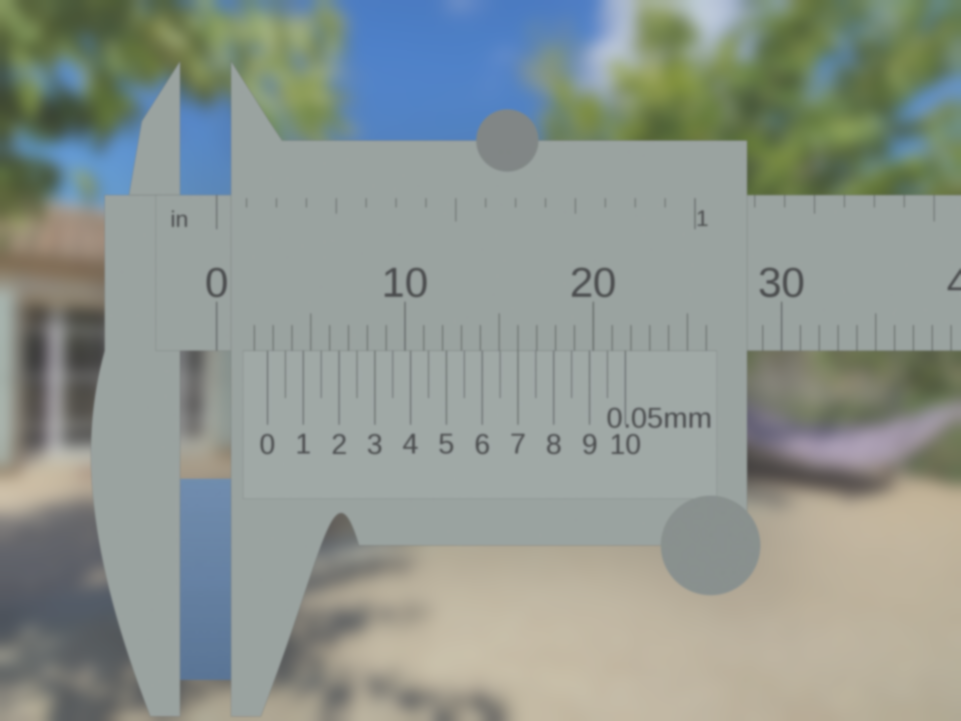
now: 2.7
